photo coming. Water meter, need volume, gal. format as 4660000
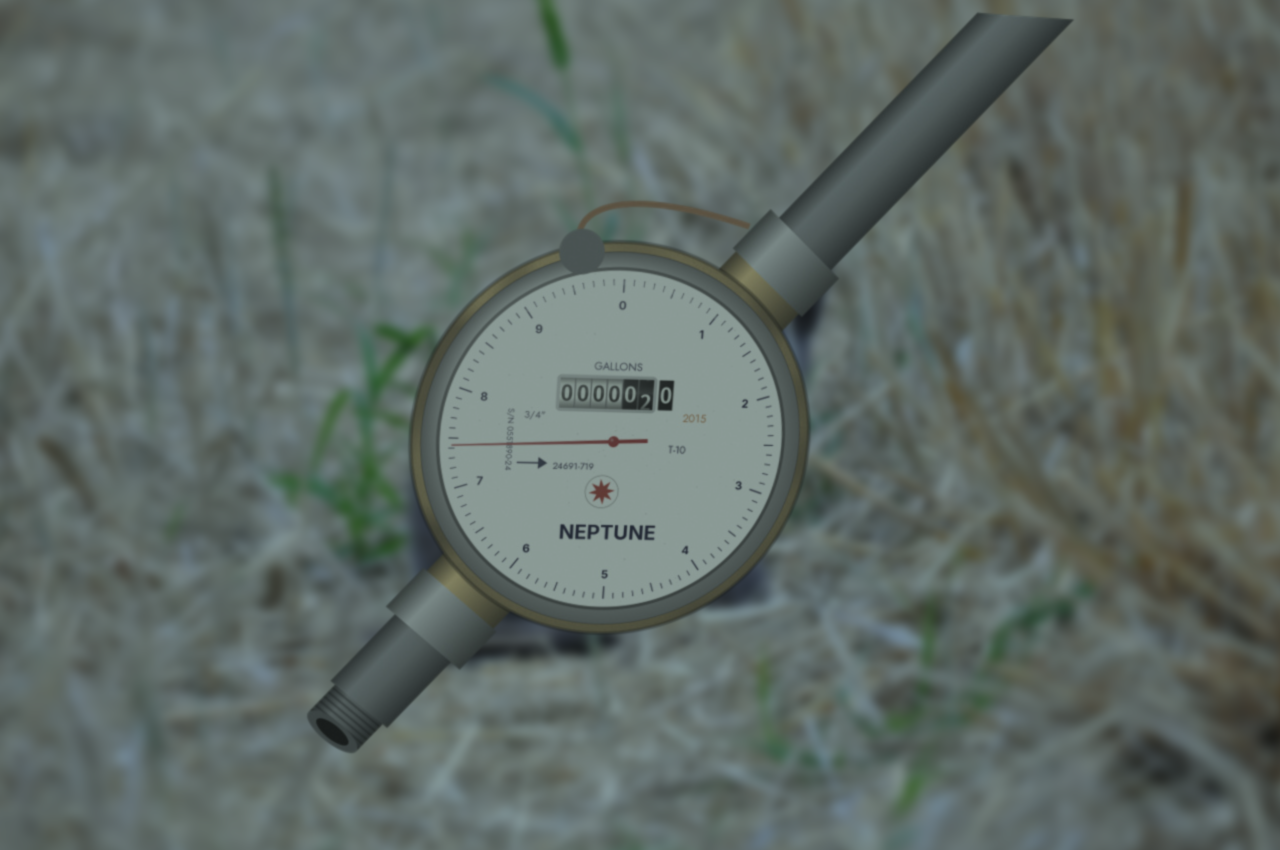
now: 17.4
